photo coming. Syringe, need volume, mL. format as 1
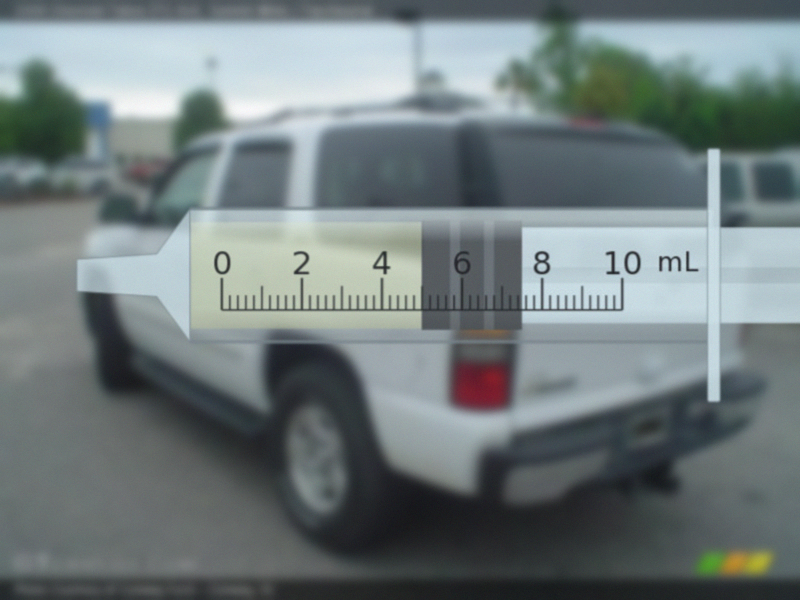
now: 5
